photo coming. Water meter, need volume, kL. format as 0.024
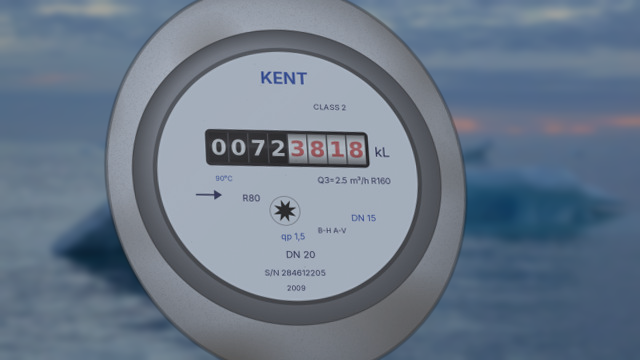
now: 72.3818
